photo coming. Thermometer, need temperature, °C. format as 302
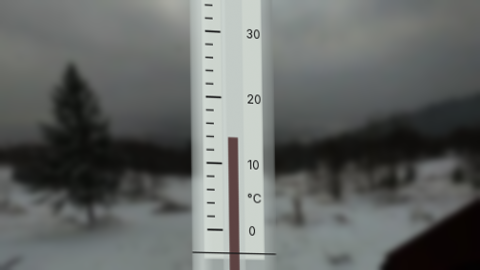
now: 14
